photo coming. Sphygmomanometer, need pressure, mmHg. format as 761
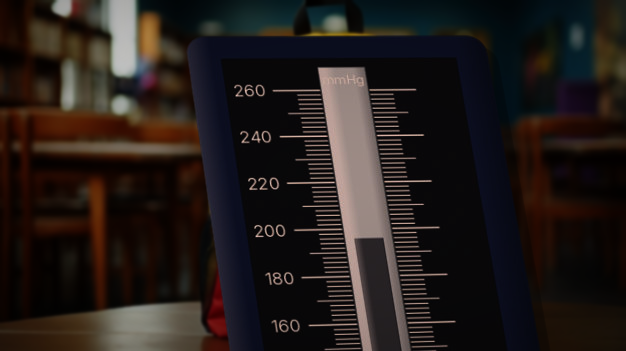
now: 196
